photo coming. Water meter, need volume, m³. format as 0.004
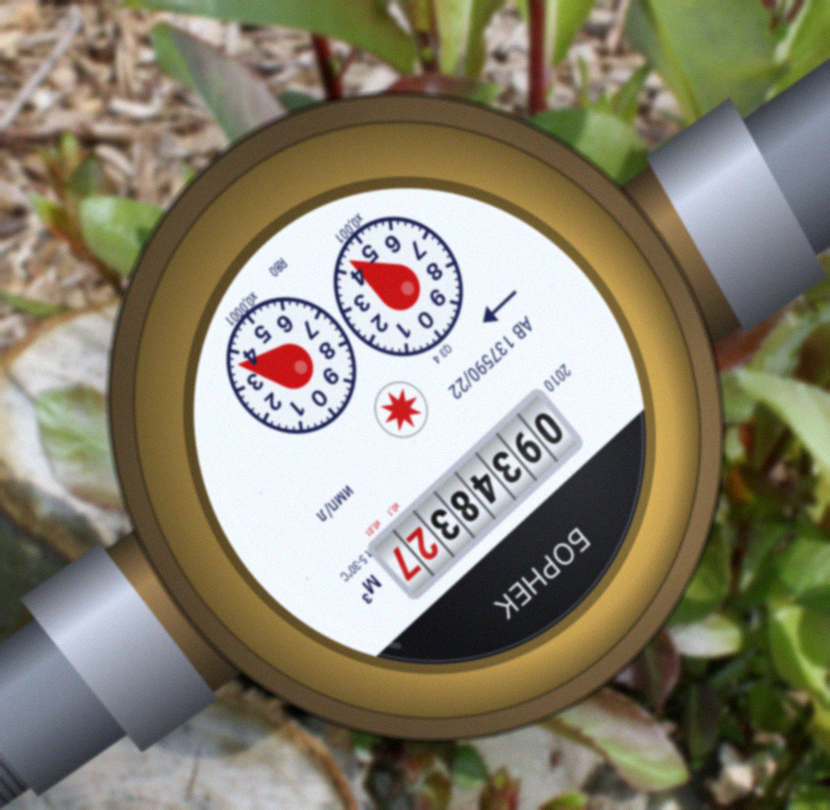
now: 93483.2743
